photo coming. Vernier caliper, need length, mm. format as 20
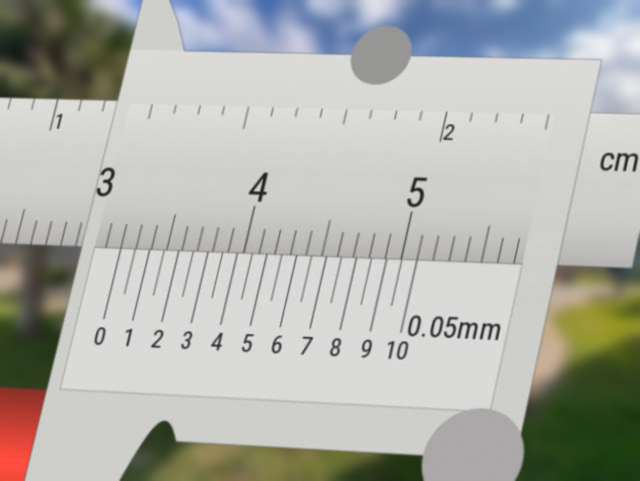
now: 32.0
